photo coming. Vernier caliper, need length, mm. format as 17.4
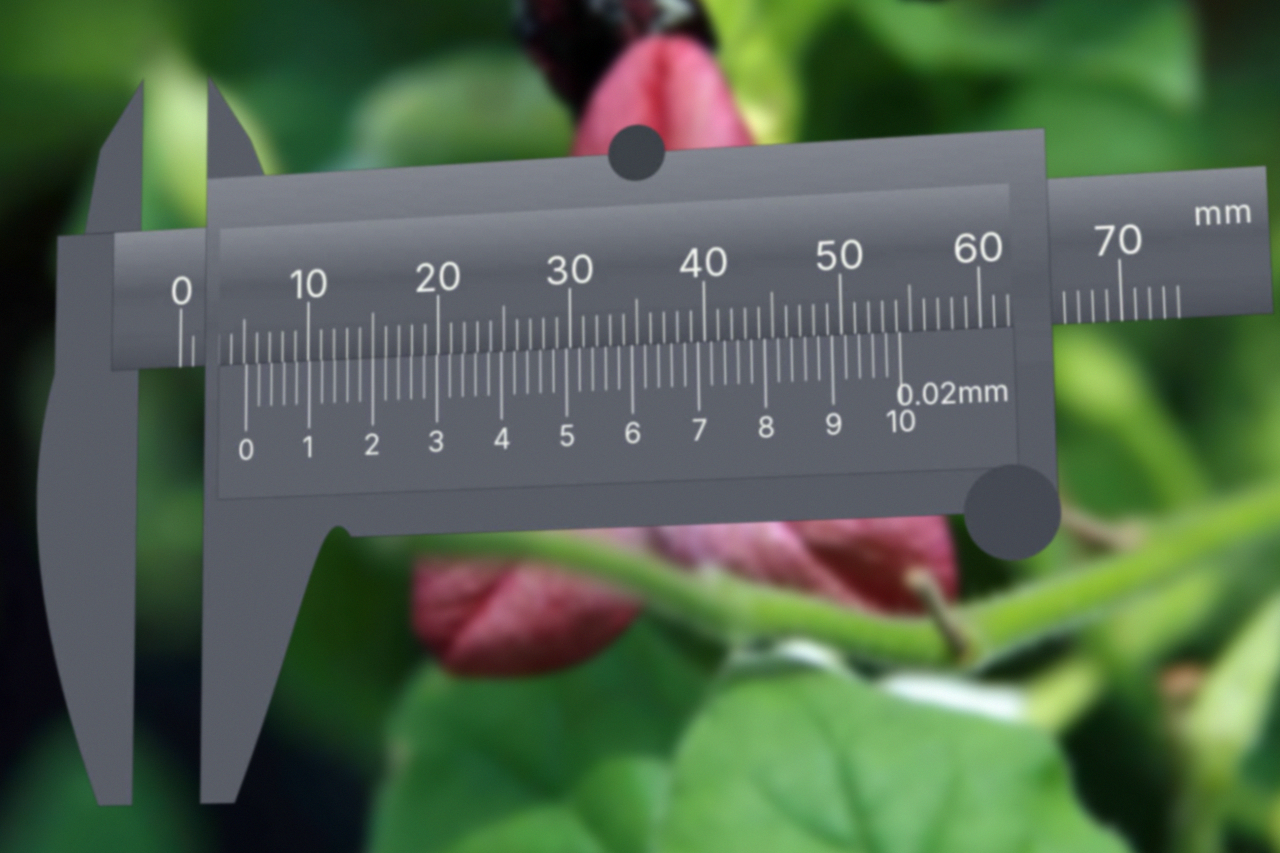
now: 5.2
